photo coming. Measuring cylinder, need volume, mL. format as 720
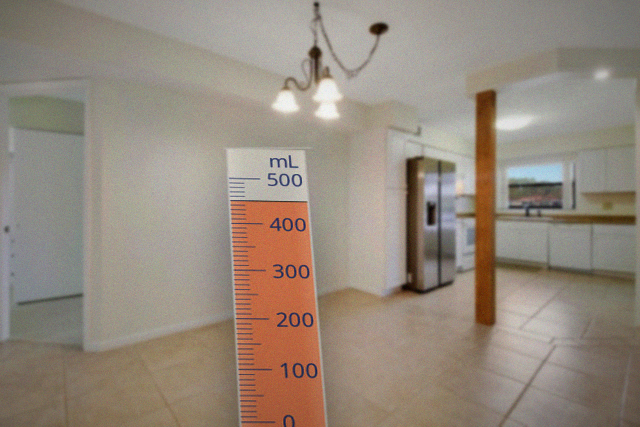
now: 450
